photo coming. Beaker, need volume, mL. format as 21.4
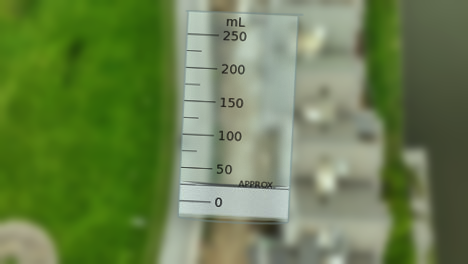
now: 25
